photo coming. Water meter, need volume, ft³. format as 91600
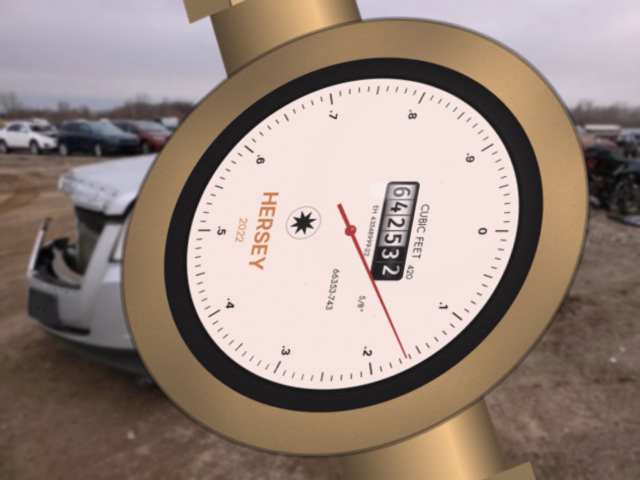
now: 642532.16
